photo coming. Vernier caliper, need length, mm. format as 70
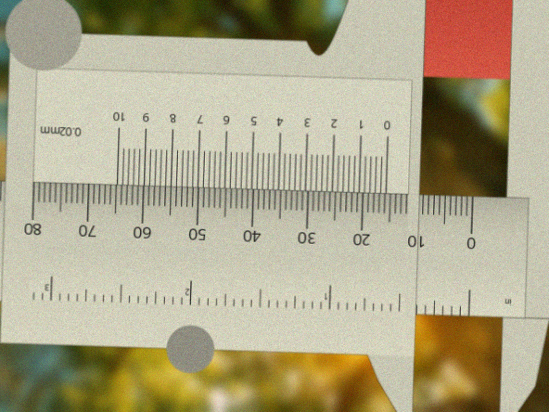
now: 15.8
